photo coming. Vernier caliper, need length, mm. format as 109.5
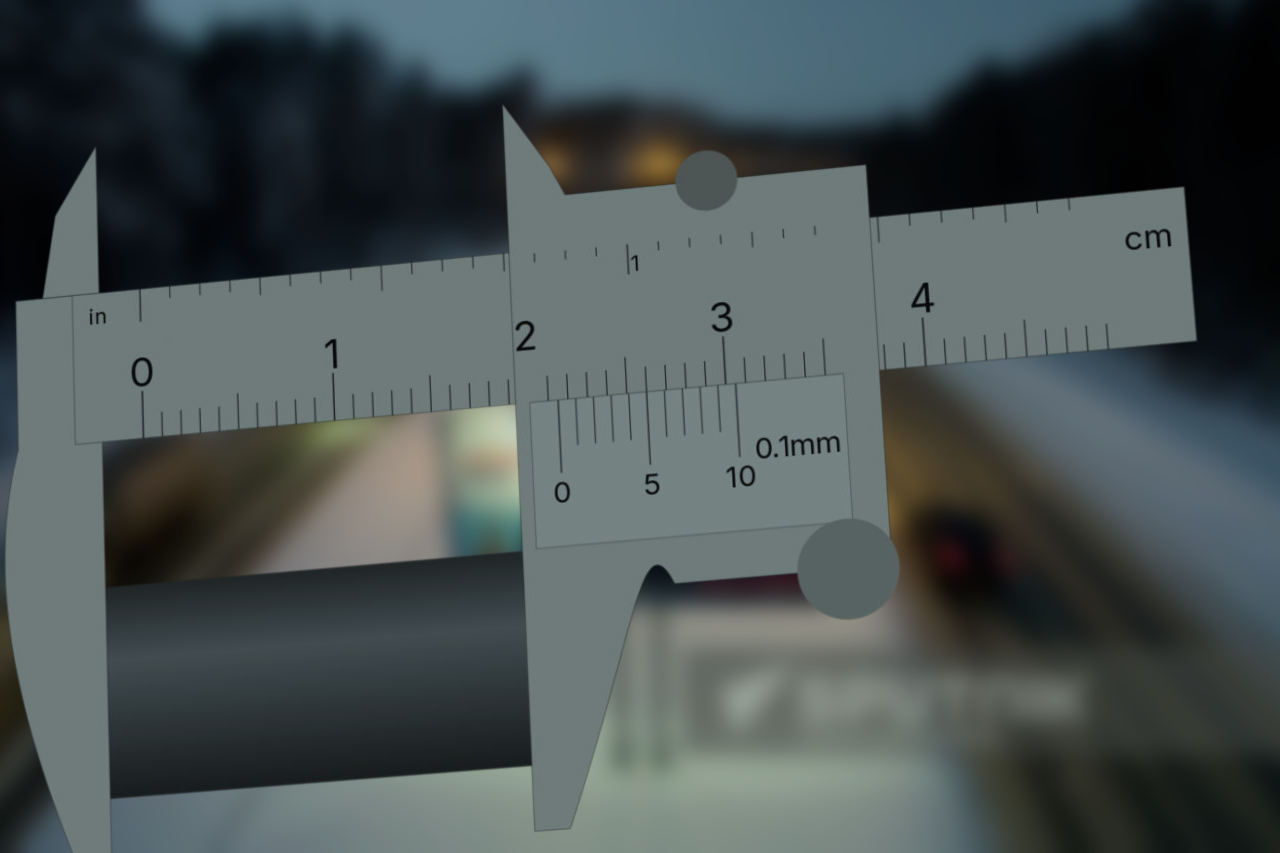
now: 21.5
